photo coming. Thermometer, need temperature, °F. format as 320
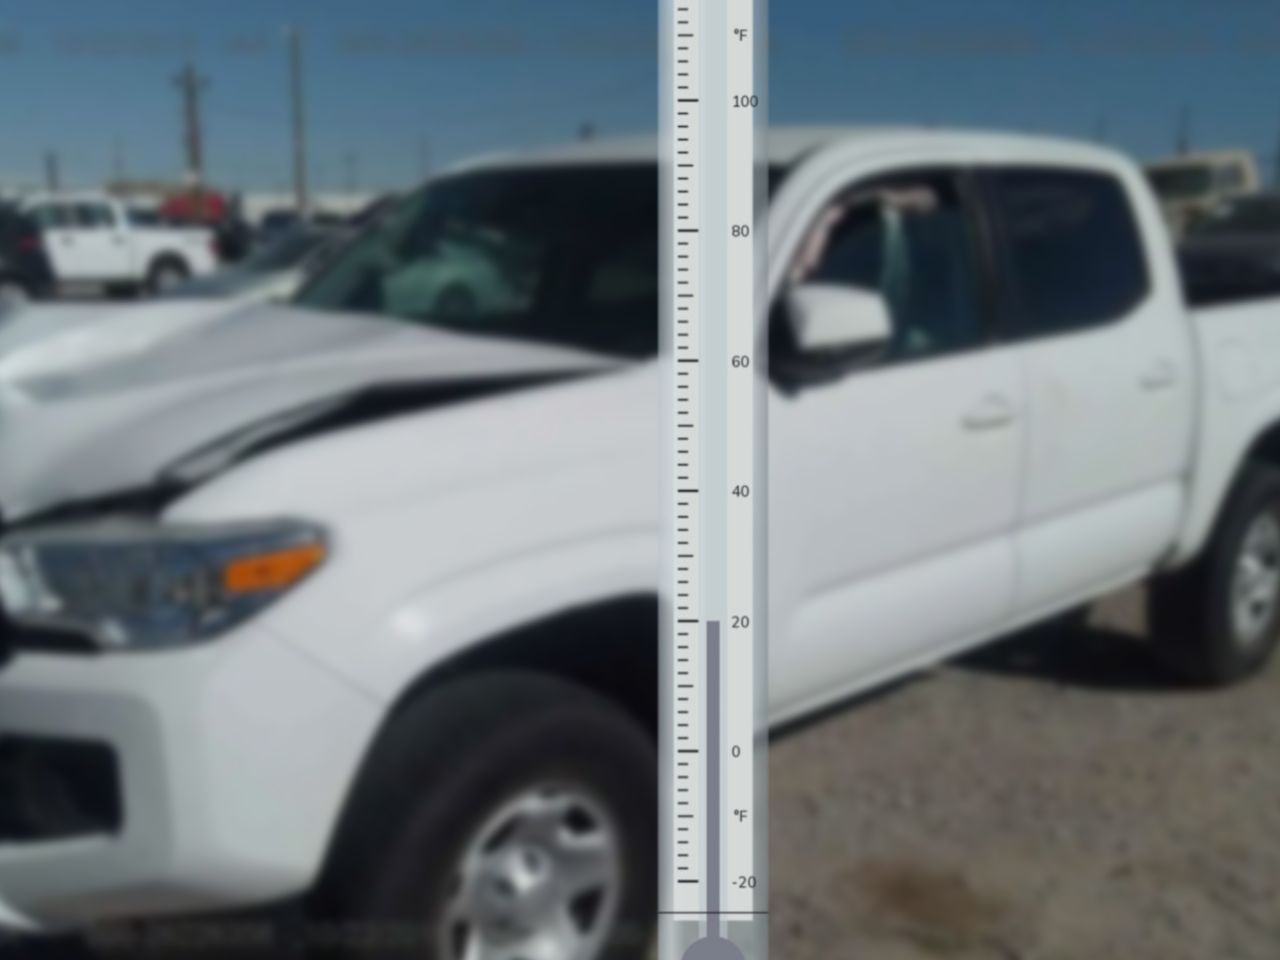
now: 20
